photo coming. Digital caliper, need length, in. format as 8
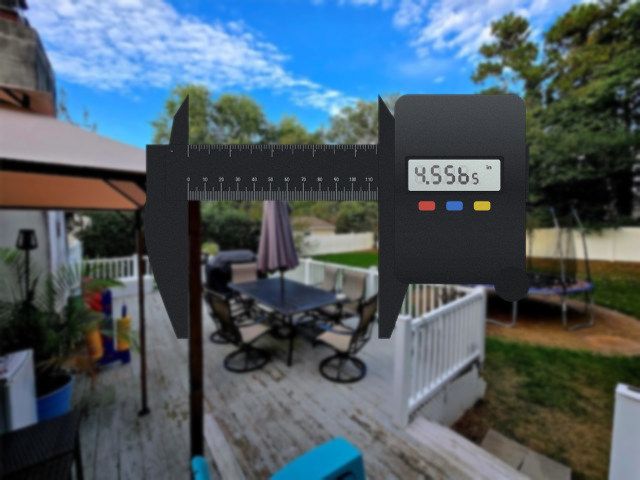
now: 4.5565
